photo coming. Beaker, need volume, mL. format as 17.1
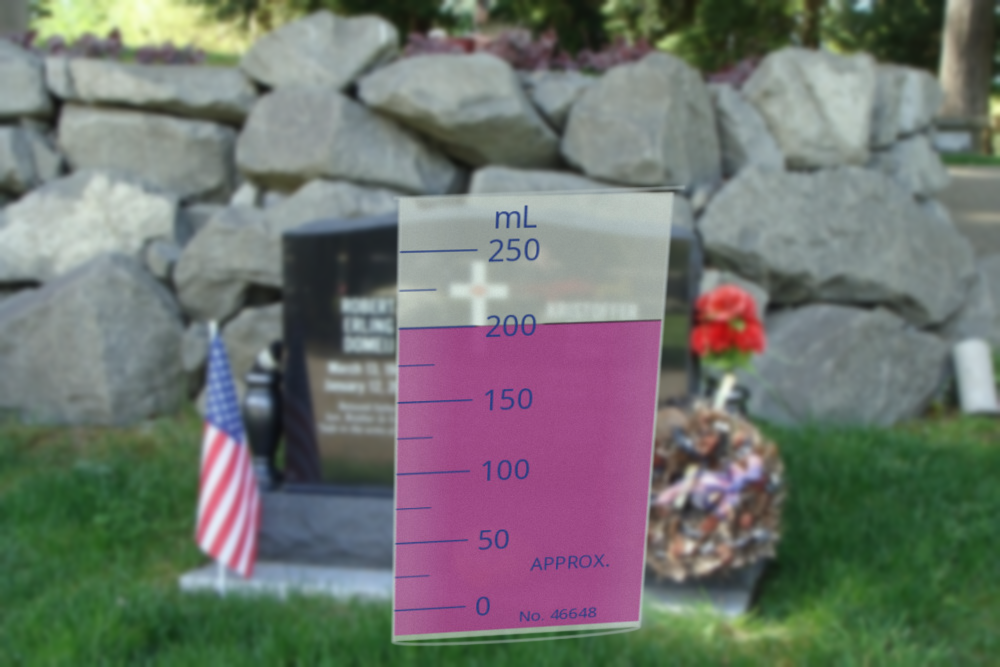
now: 200
